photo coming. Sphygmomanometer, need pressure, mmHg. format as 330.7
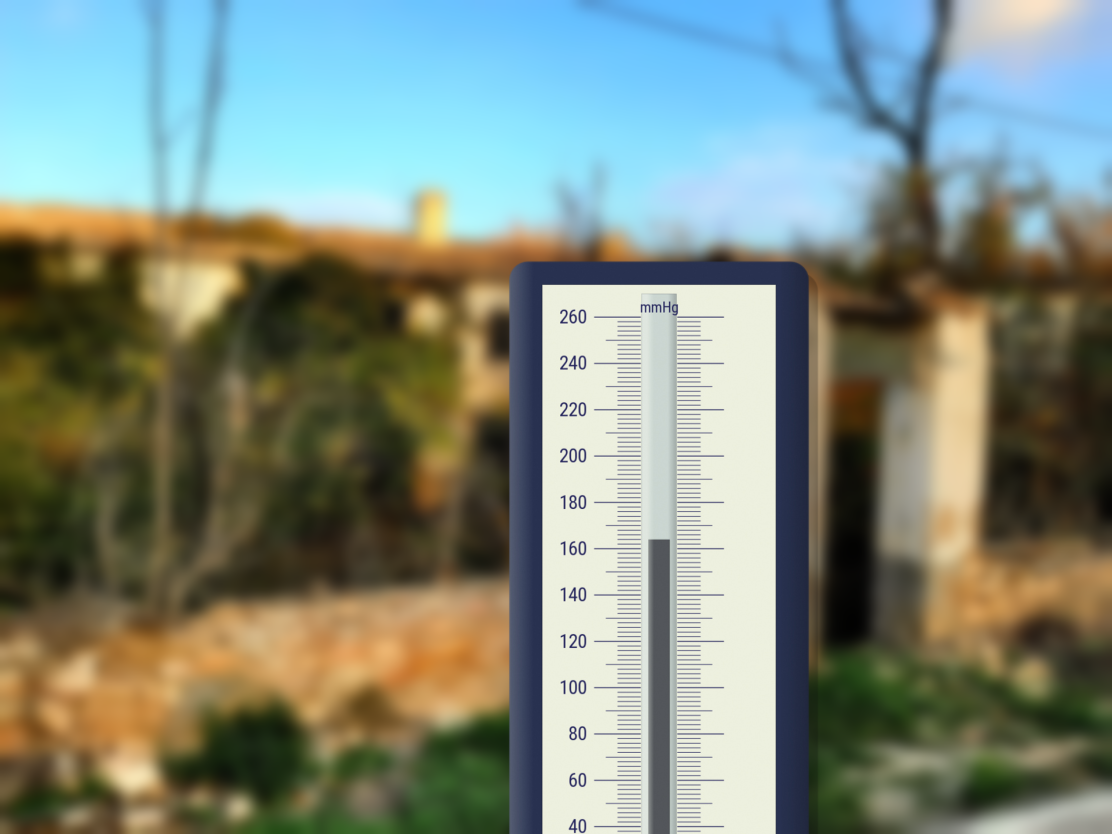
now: 164
